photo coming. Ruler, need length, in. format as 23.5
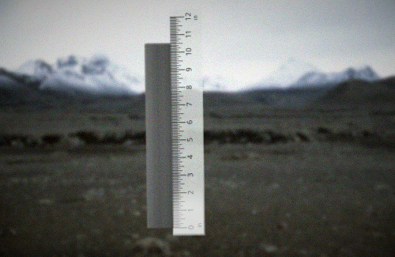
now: 10.5
